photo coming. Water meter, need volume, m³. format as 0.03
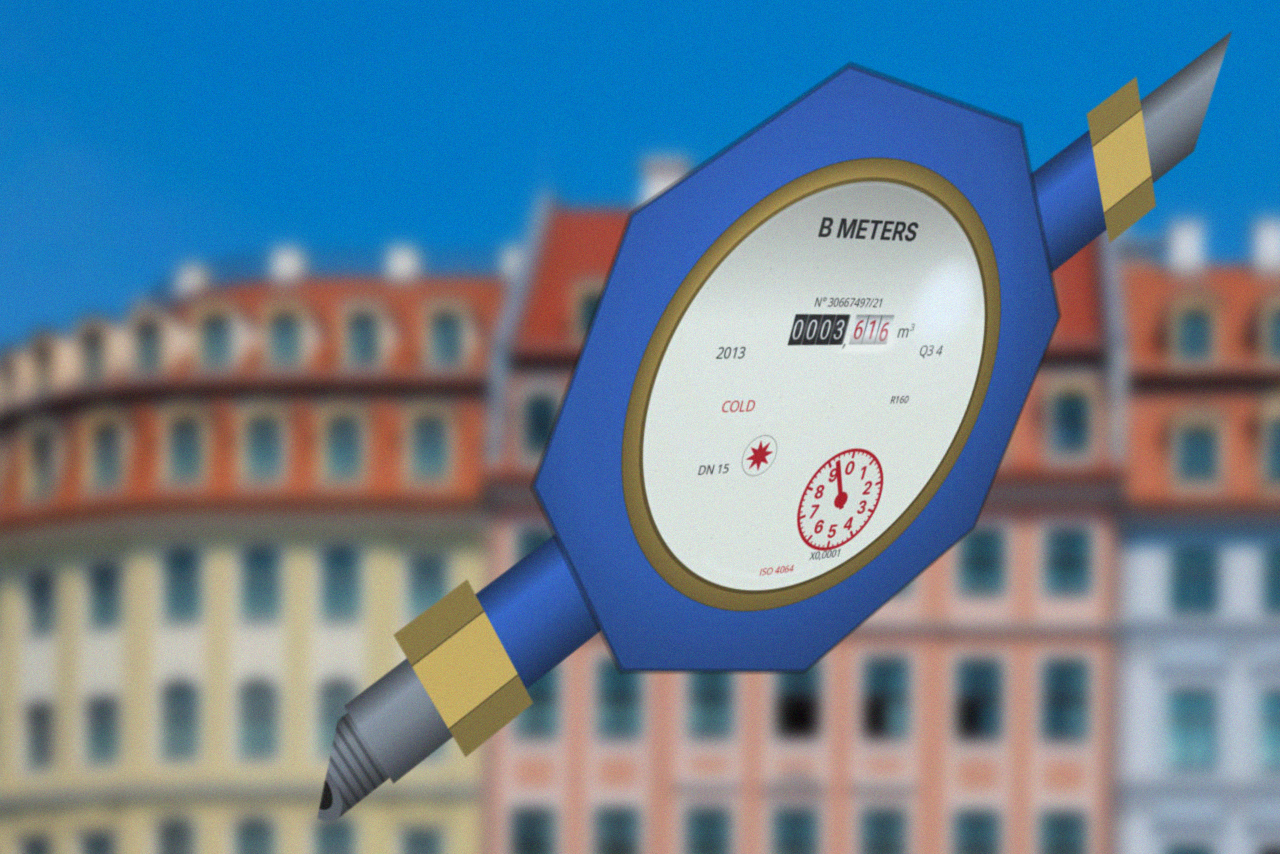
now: 3.6159
